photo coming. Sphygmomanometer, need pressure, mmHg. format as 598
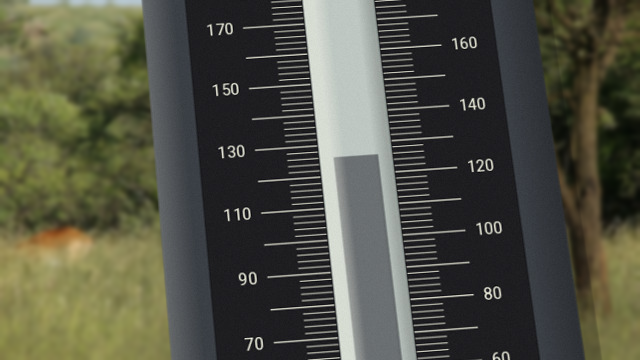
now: 126
